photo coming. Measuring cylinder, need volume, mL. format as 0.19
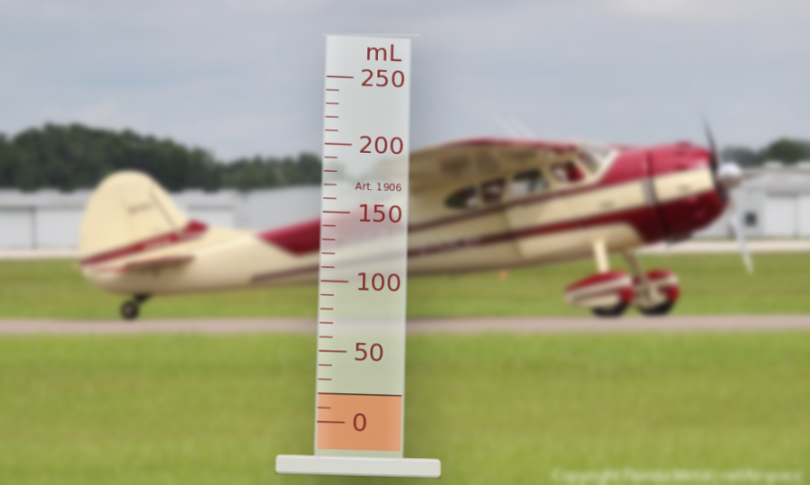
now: 20
